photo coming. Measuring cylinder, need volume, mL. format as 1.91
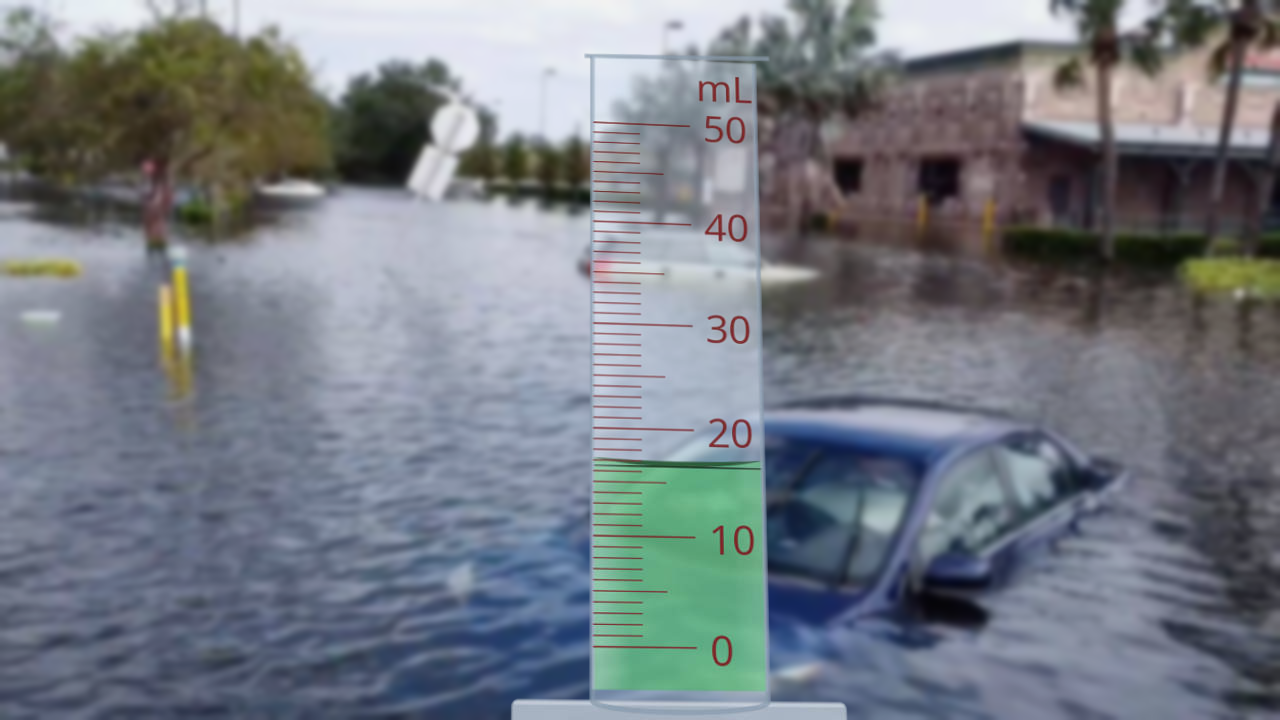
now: 16.5
